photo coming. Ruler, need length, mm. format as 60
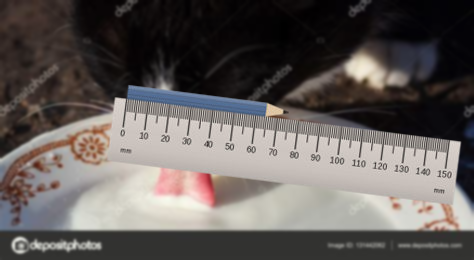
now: 75
